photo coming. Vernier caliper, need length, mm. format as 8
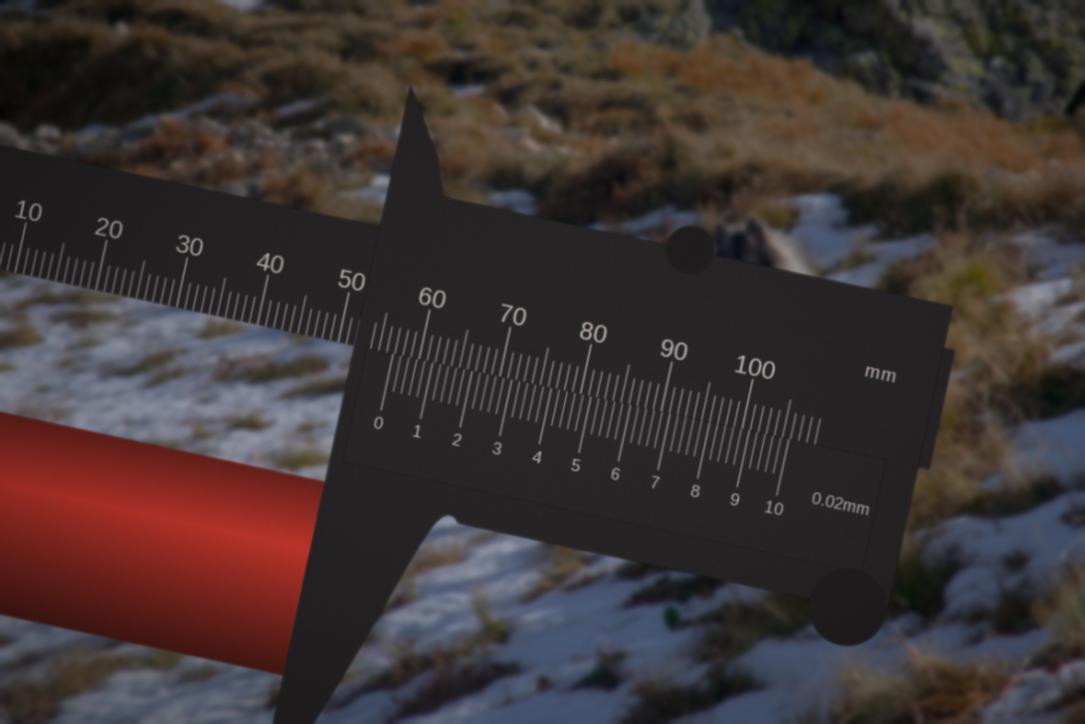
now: 56.8
